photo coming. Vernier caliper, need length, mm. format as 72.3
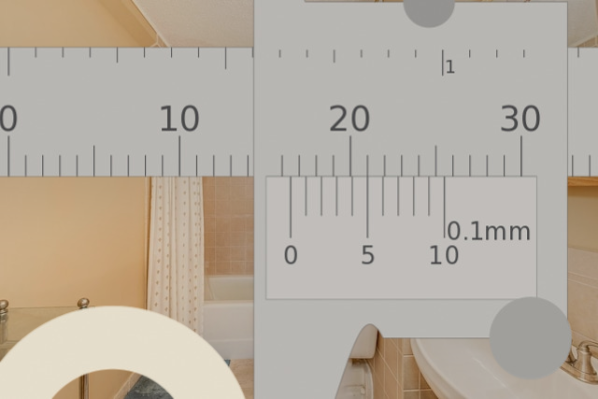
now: 16.5
